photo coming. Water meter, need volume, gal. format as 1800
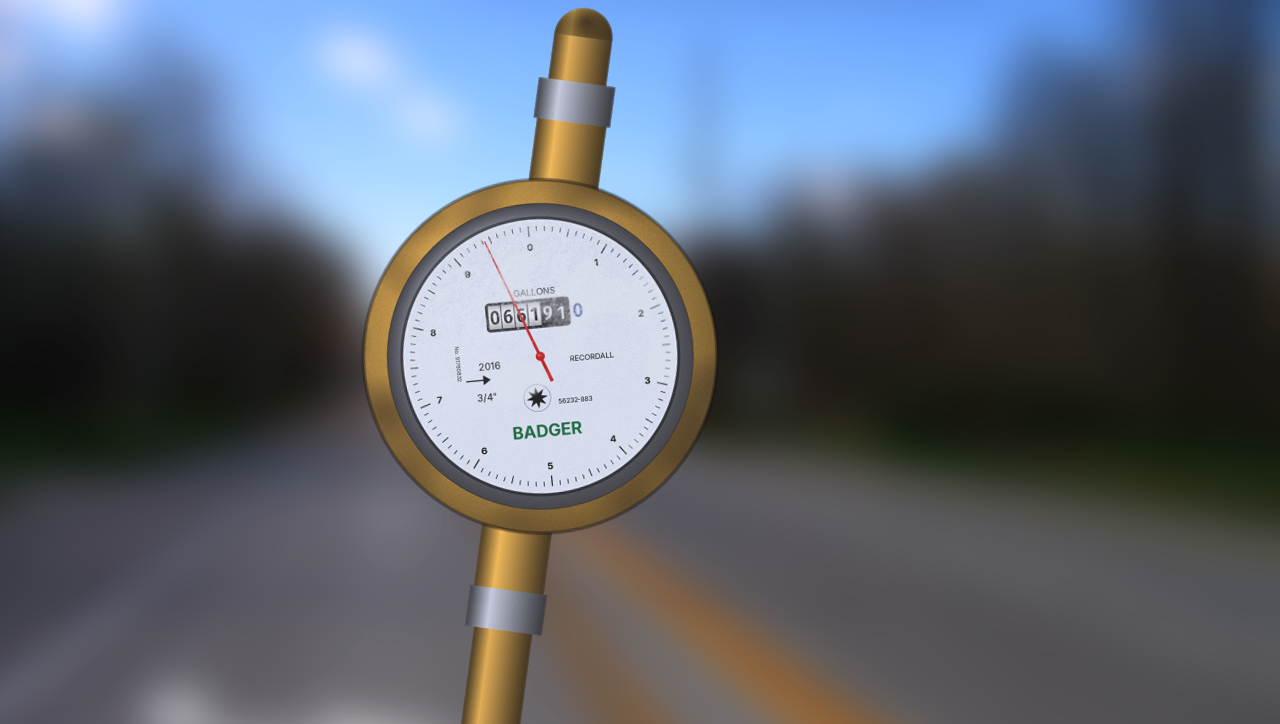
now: 661909.4
